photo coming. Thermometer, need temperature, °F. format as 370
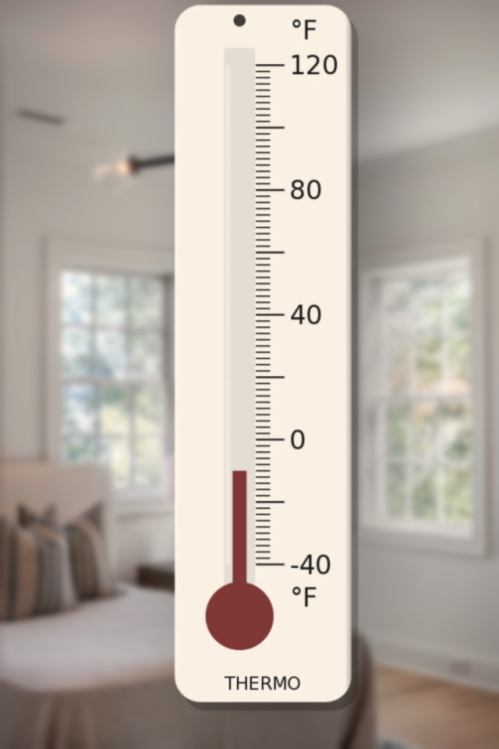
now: -10
